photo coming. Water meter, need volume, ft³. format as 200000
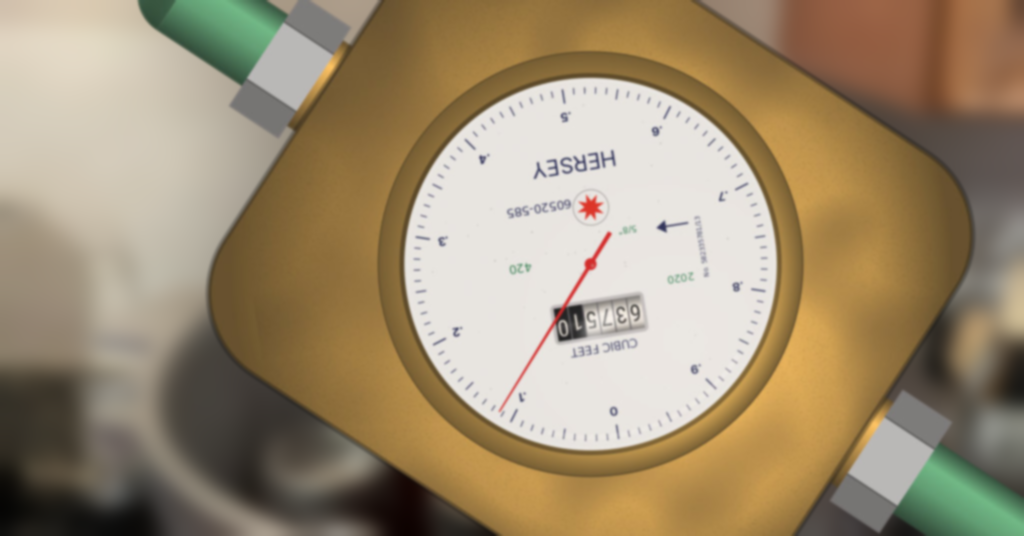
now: 637510.11
